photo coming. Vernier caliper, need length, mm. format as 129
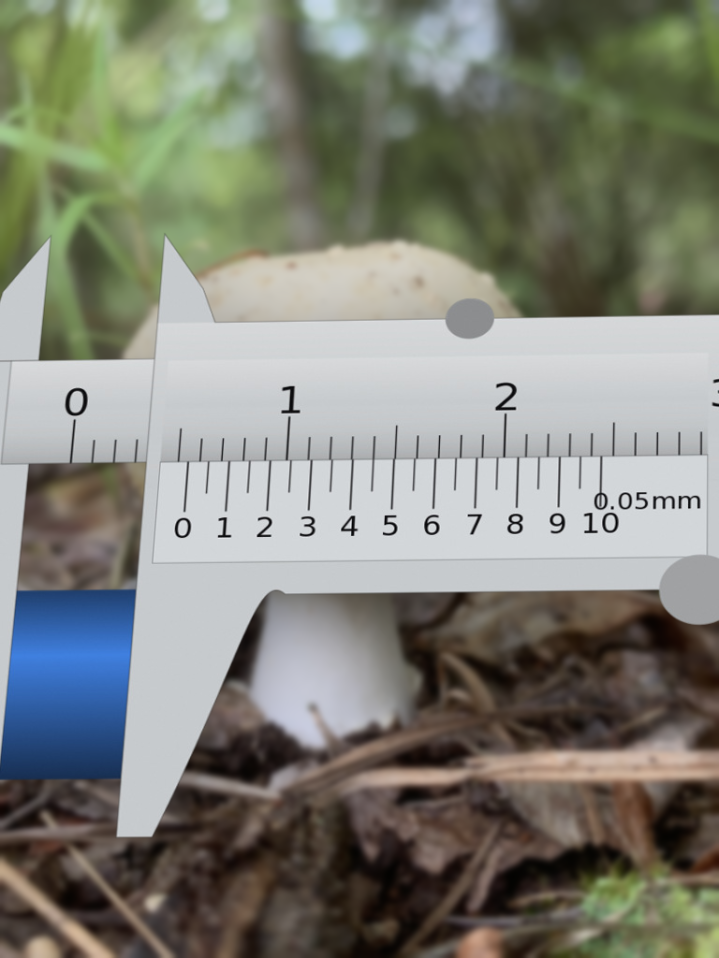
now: 5.45
